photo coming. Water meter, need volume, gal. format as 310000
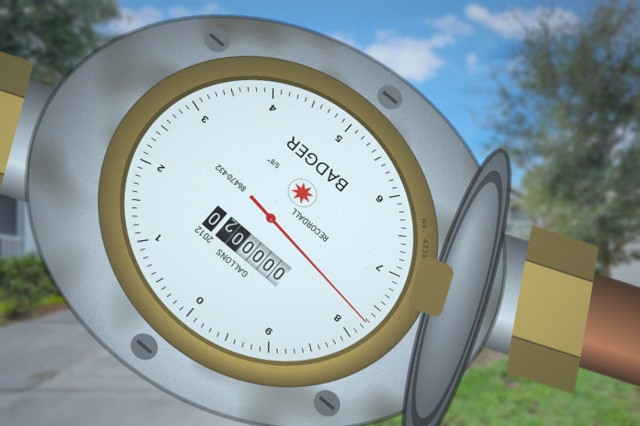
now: 17.7
